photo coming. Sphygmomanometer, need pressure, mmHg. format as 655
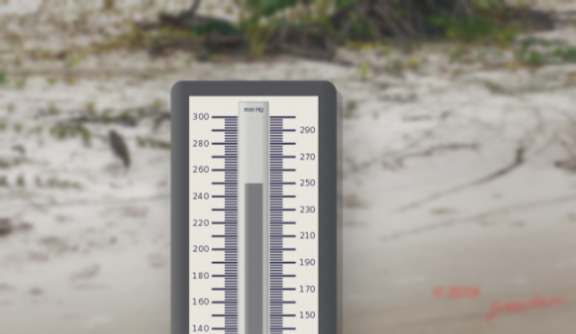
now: 250
